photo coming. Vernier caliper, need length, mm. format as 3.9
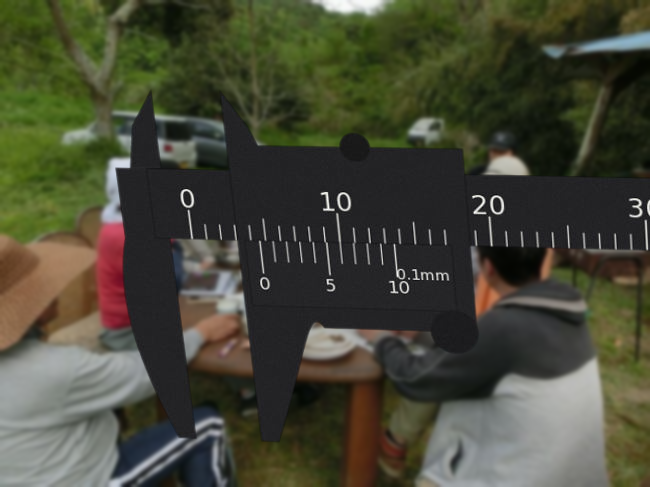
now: 4.6
